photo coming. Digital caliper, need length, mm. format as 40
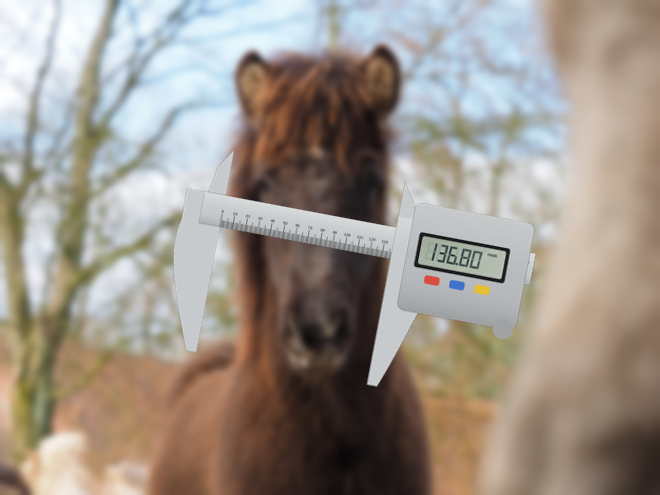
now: 136.80
